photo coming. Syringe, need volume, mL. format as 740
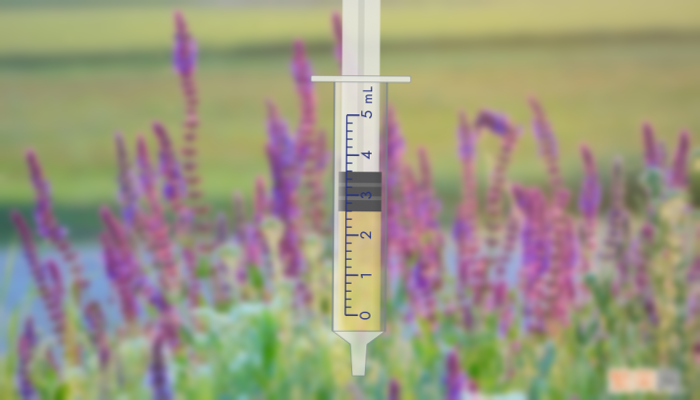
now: 2.6
